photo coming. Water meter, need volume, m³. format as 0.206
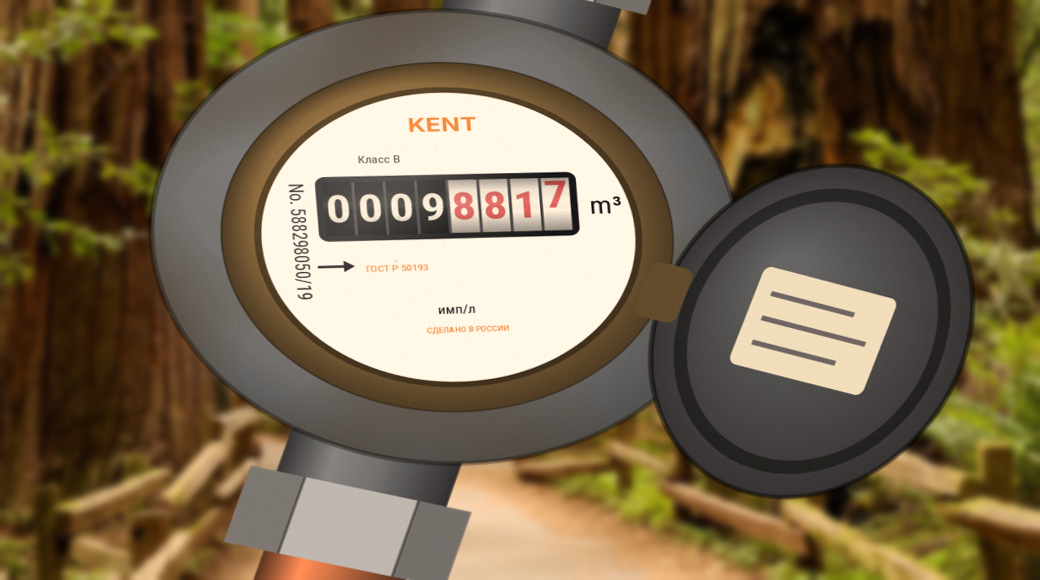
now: 9.8817
